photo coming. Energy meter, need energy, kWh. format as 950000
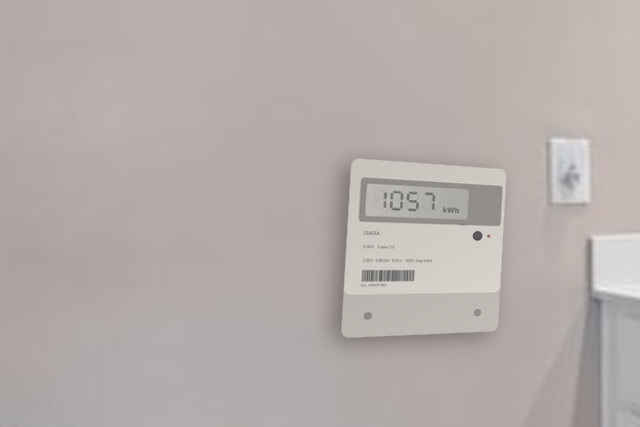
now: 1057
